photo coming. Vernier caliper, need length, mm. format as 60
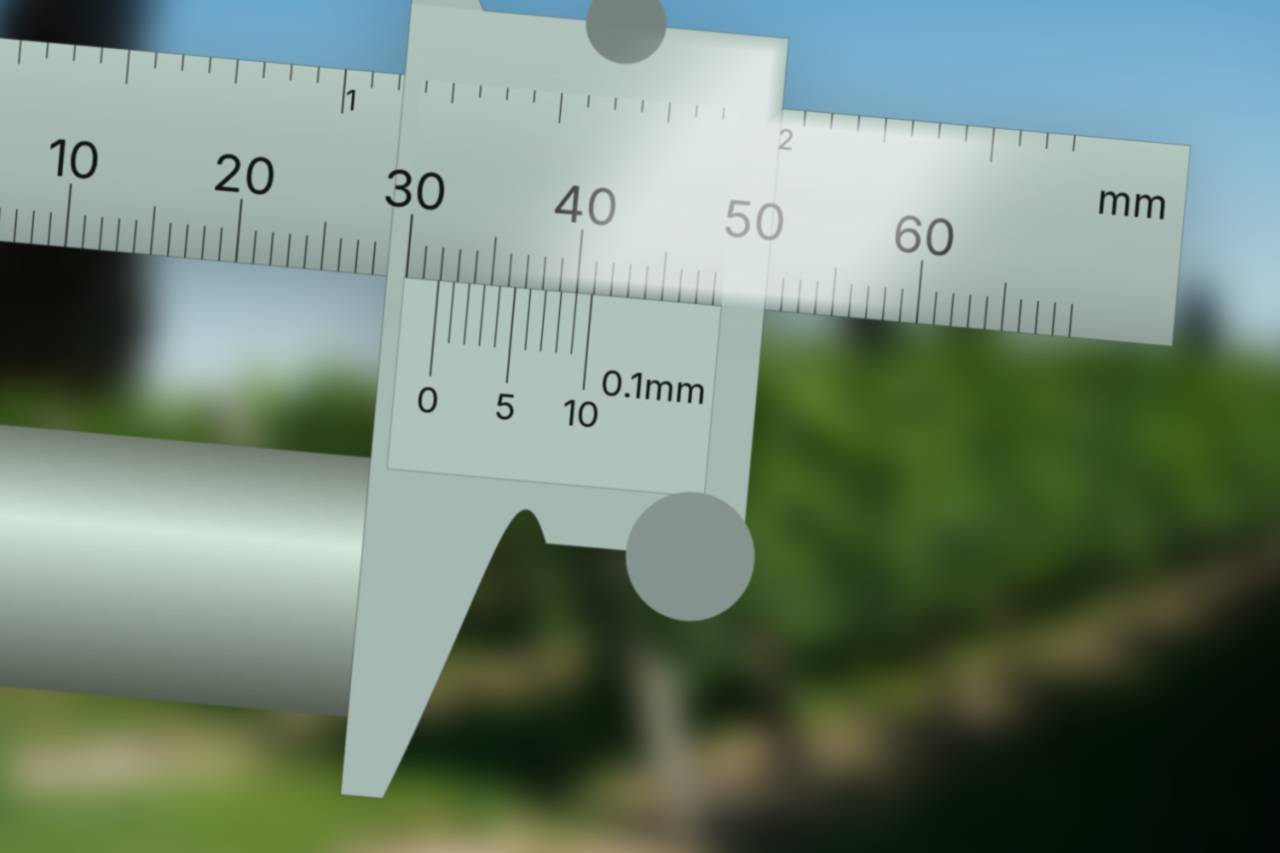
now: 31.9
